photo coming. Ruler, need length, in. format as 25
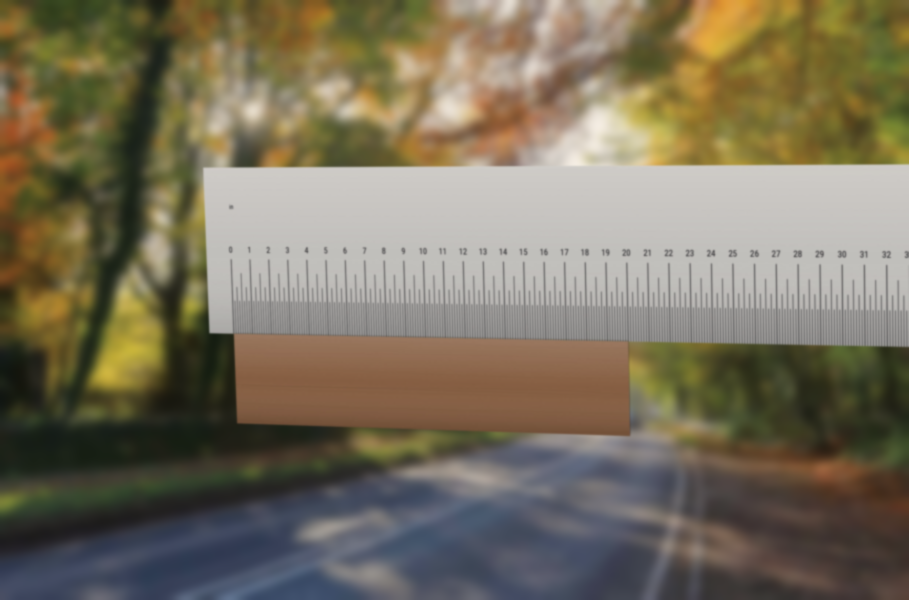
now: 20
